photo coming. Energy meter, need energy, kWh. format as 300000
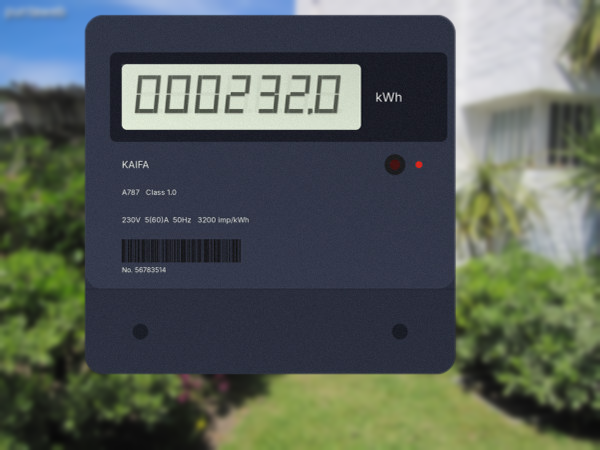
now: 232.0
